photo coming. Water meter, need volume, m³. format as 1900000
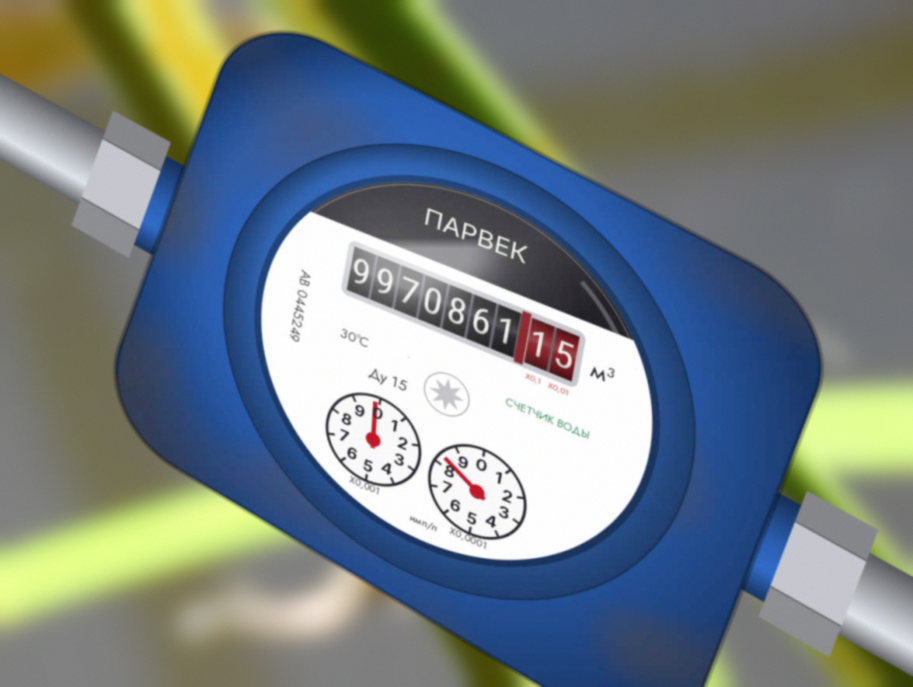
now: 9970861.1498
